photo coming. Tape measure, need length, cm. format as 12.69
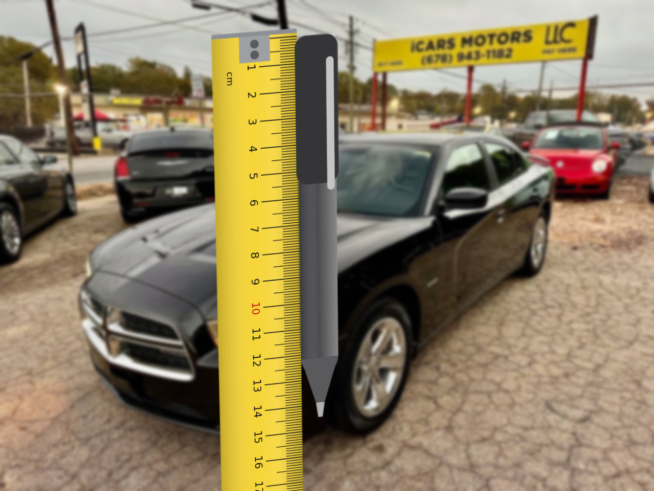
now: 14.5
